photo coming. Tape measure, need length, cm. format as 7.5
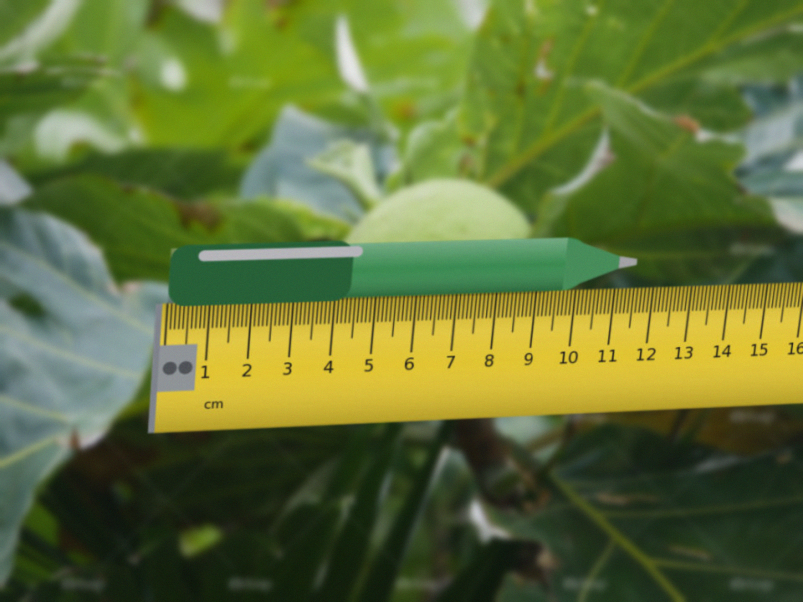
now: 11.5
